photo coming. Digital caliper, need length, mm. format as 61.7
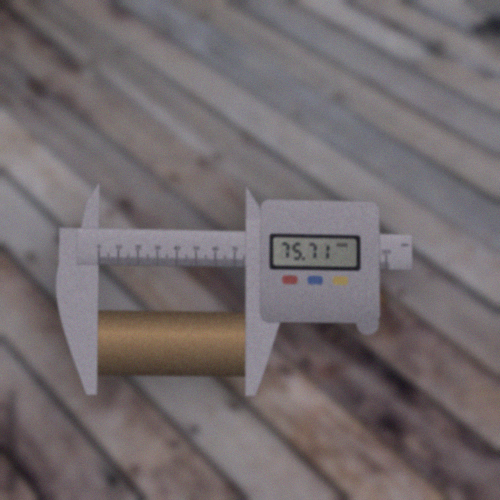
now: 75.71
